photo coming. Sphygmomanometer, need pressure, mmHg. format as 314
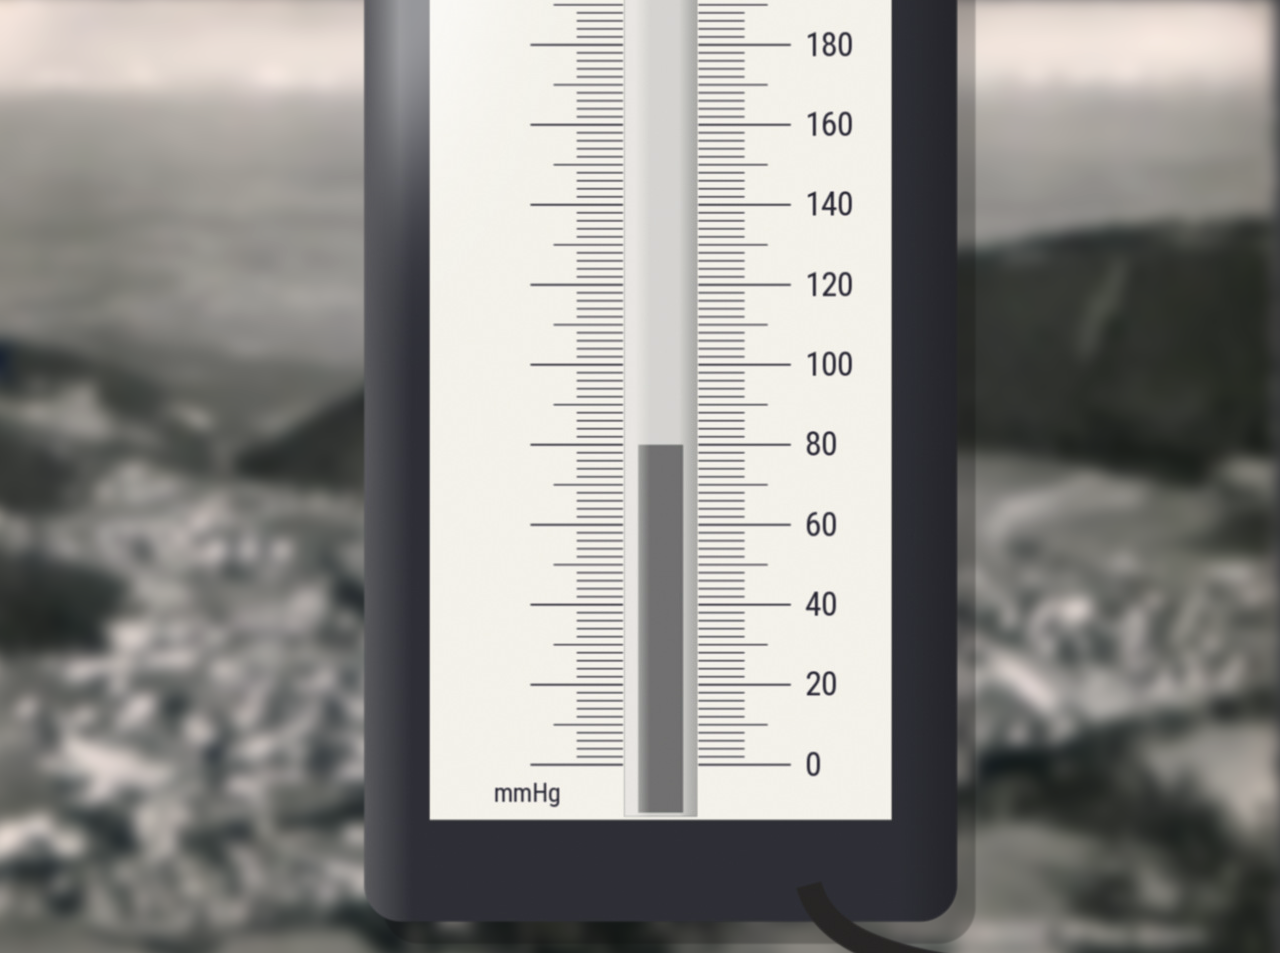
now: 80
